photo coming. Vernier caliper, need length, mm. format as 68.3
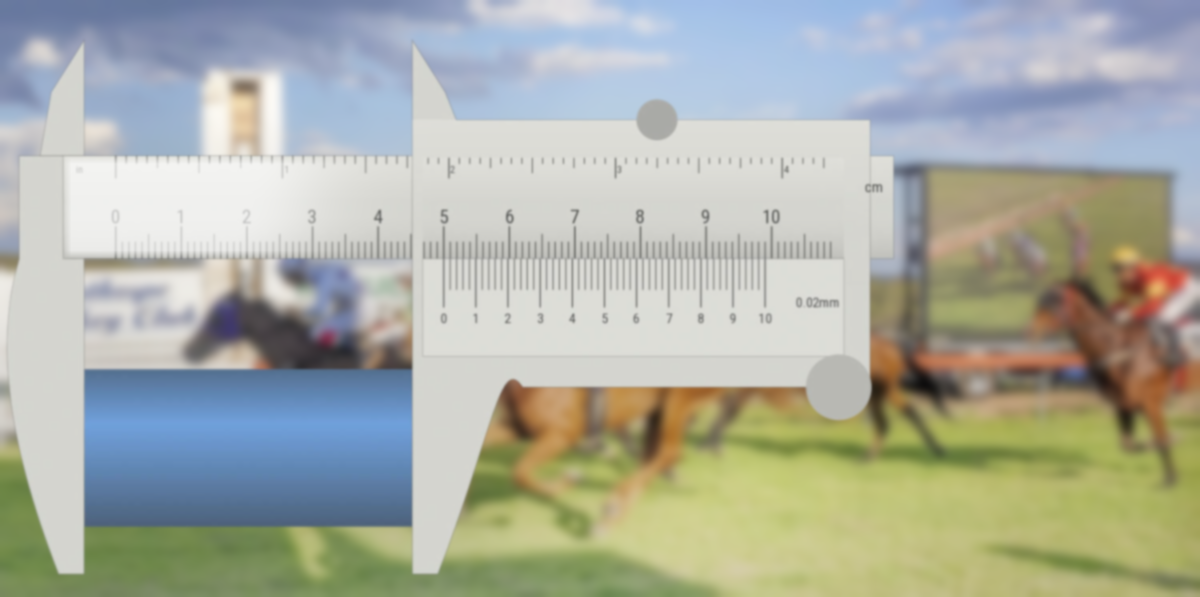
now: 50.0
